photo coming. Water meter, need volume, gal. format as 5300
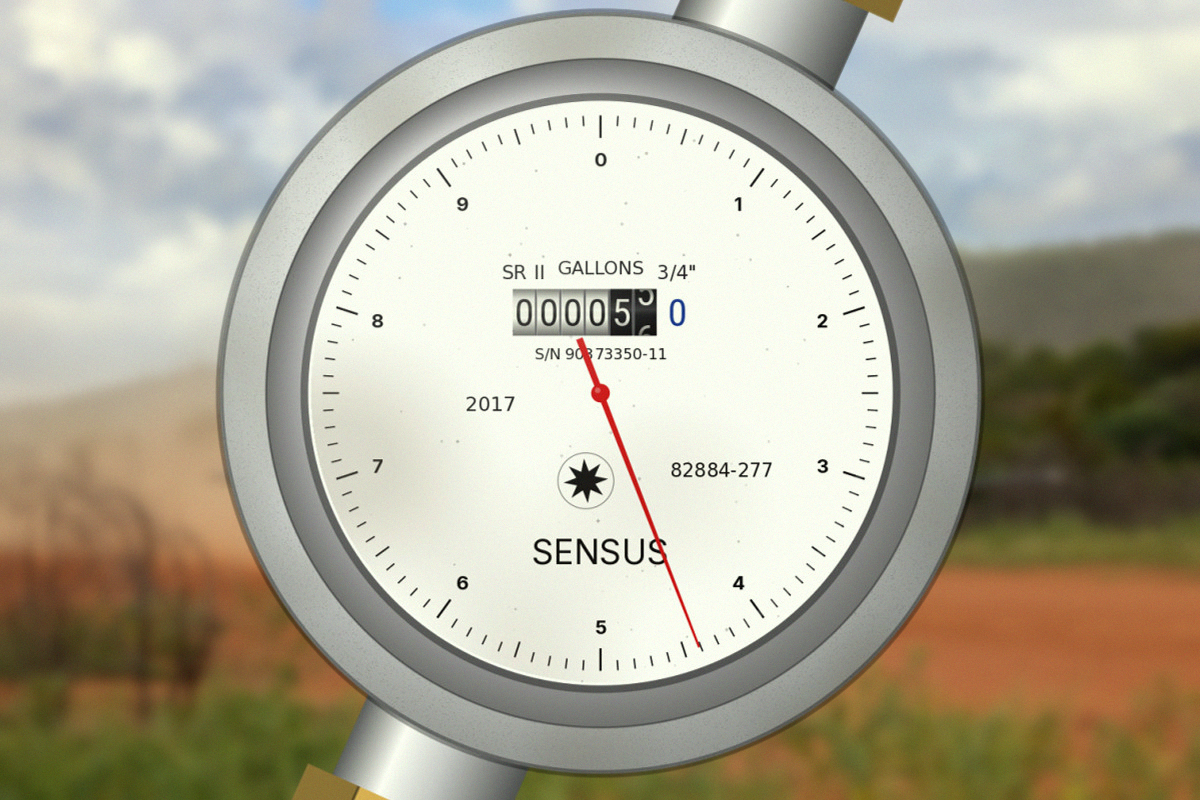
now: 554.4
